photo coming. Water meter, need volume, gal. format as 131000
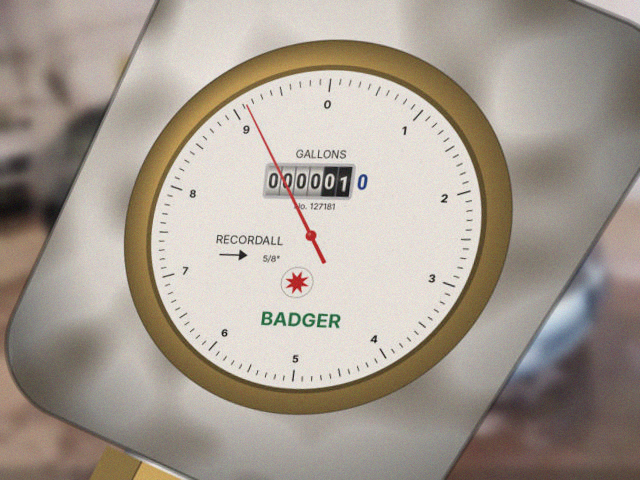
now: 9.1
